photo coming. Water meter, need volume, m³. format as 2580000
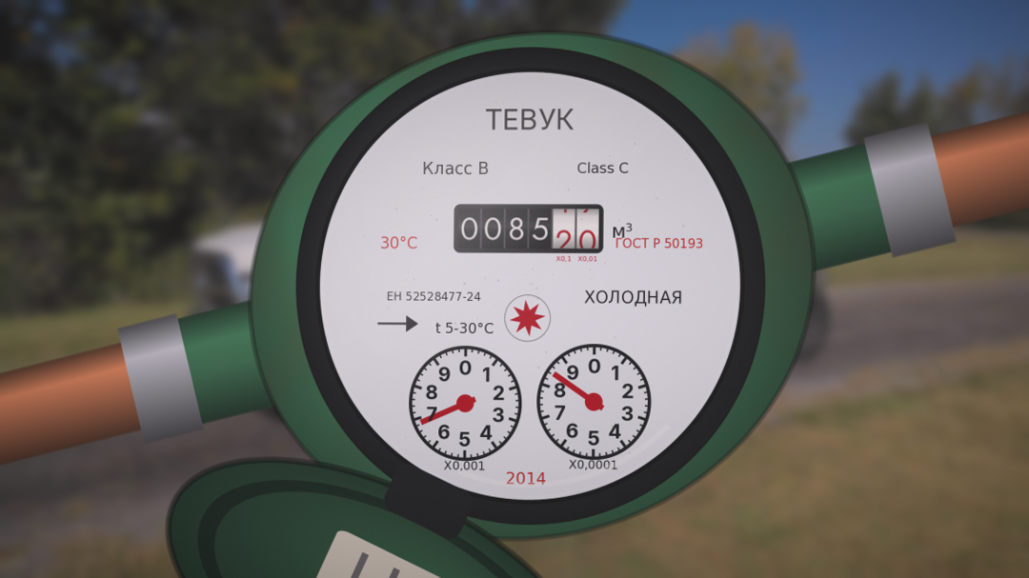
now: 85.1968
